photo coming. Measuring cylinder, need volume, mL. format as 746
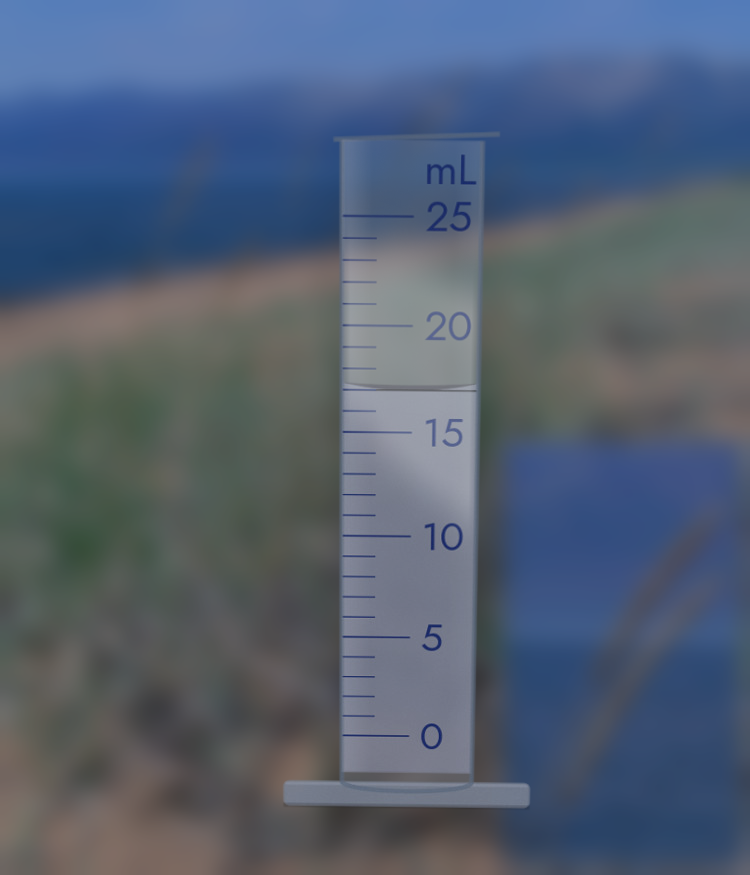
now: 17
